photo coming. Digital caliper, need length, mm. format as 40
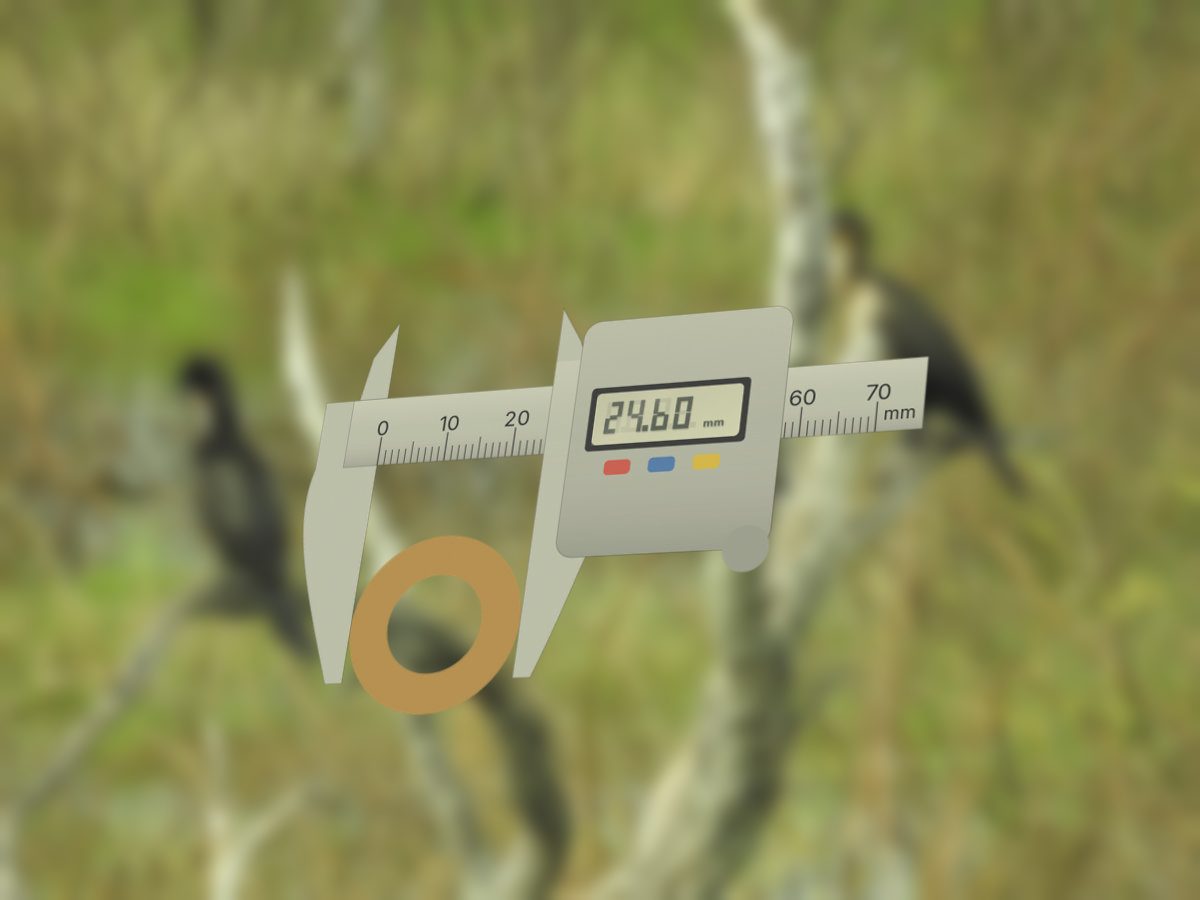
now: 24.60
